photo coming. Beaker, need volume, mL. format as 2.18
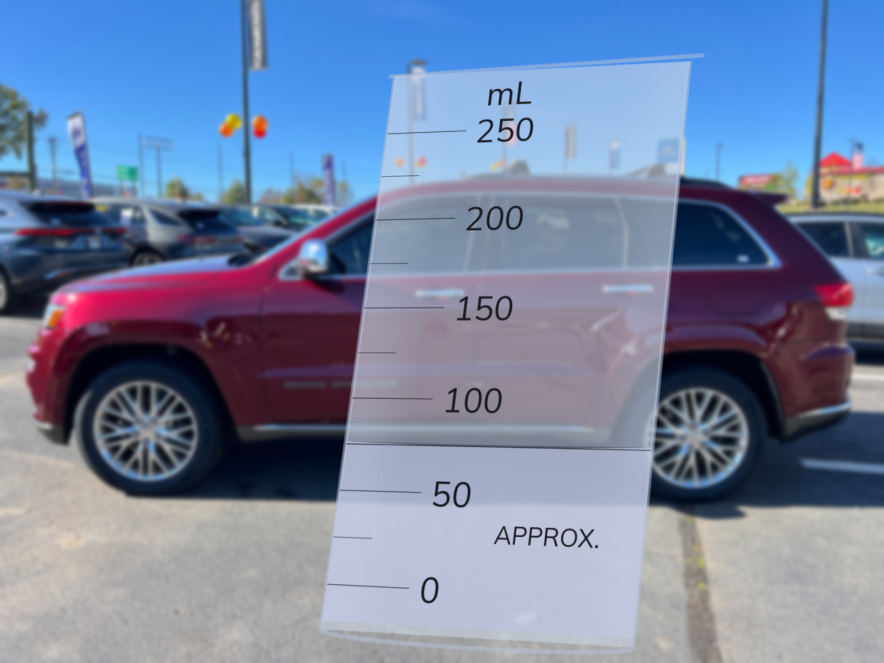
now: 75
